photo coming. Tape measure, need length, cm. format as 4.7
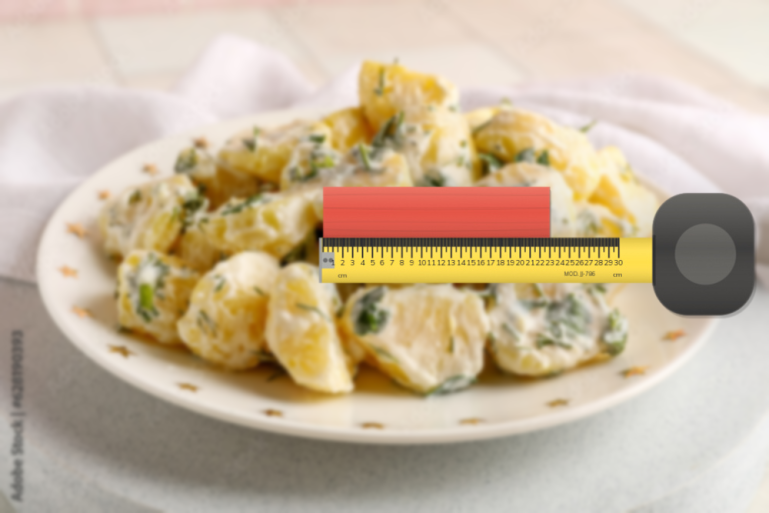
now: 23
